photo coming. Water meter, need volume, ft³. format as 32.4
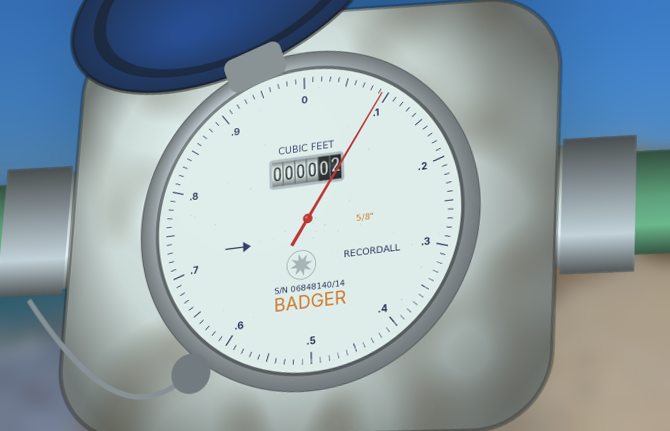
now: 2.09
